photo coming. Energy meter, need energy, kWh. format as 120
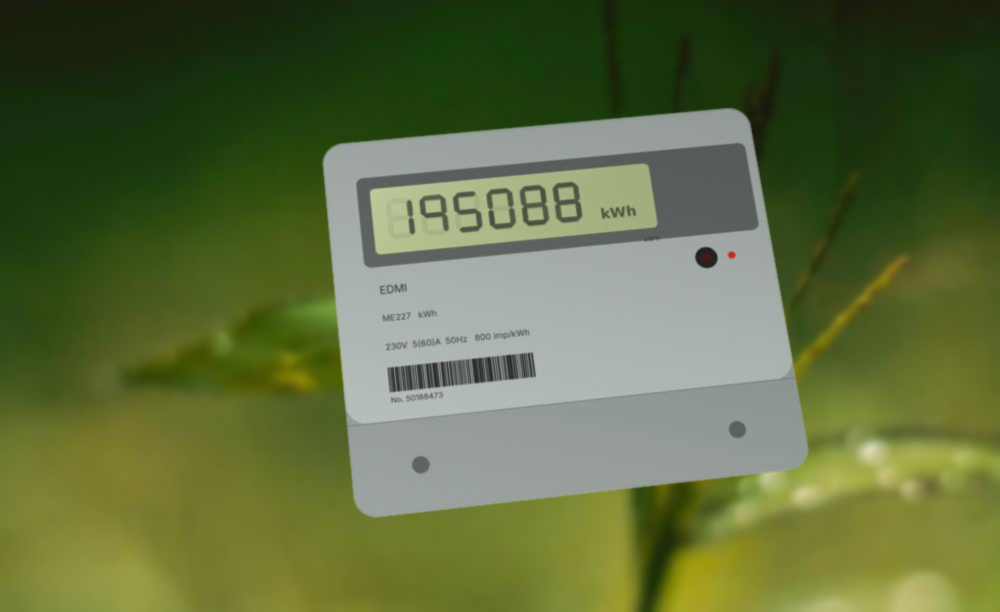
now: 195088
